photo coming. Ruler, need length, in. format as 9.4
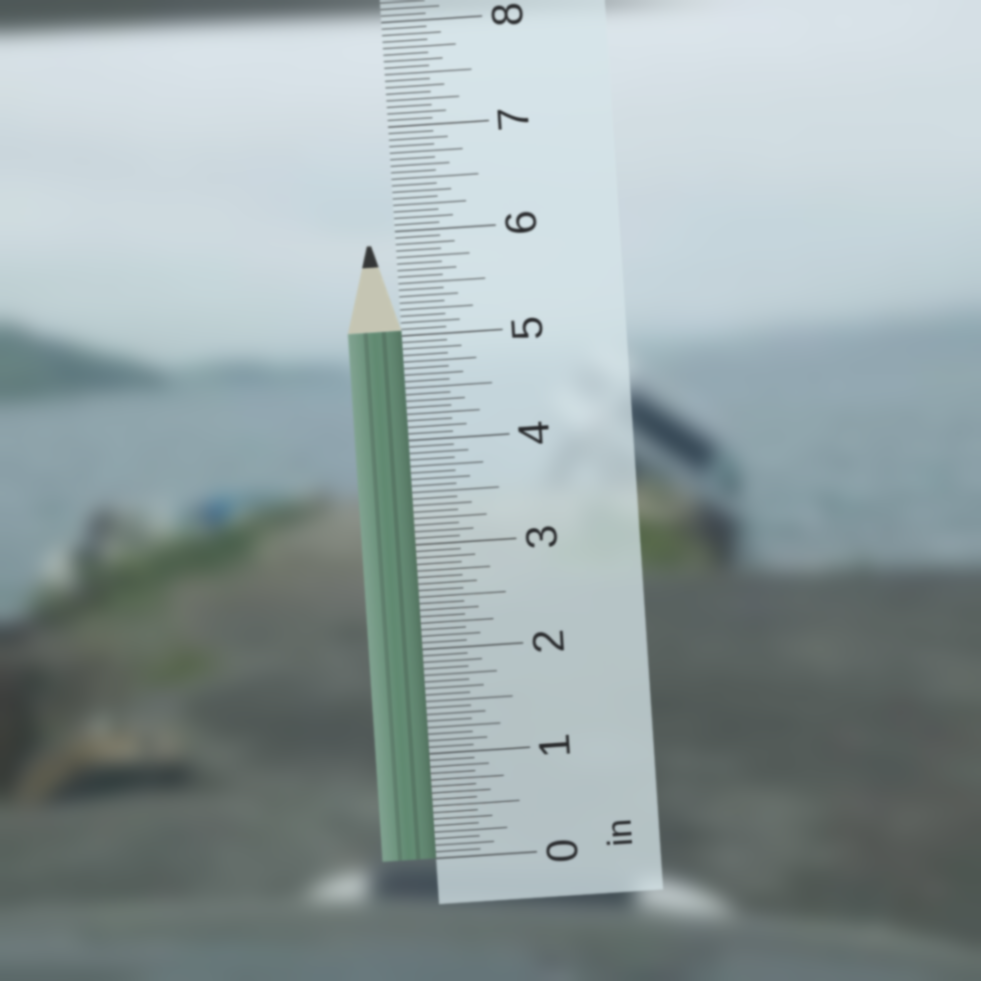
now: 5.875
